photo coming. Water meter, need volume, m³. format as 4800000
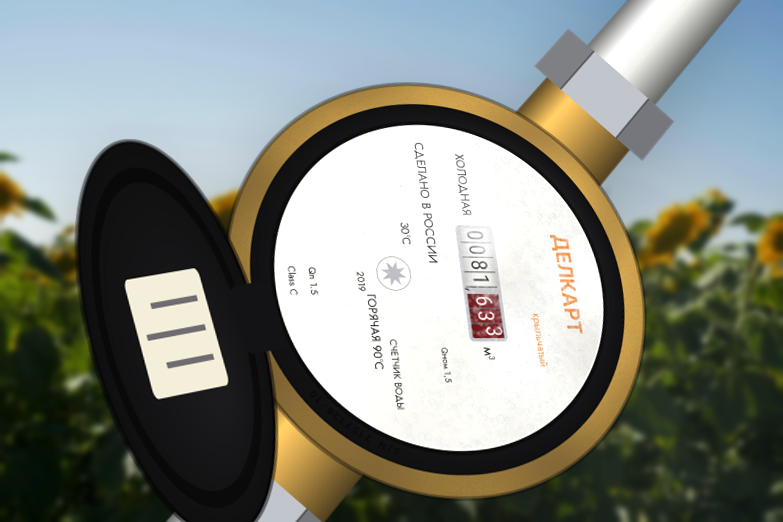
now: 81.633
